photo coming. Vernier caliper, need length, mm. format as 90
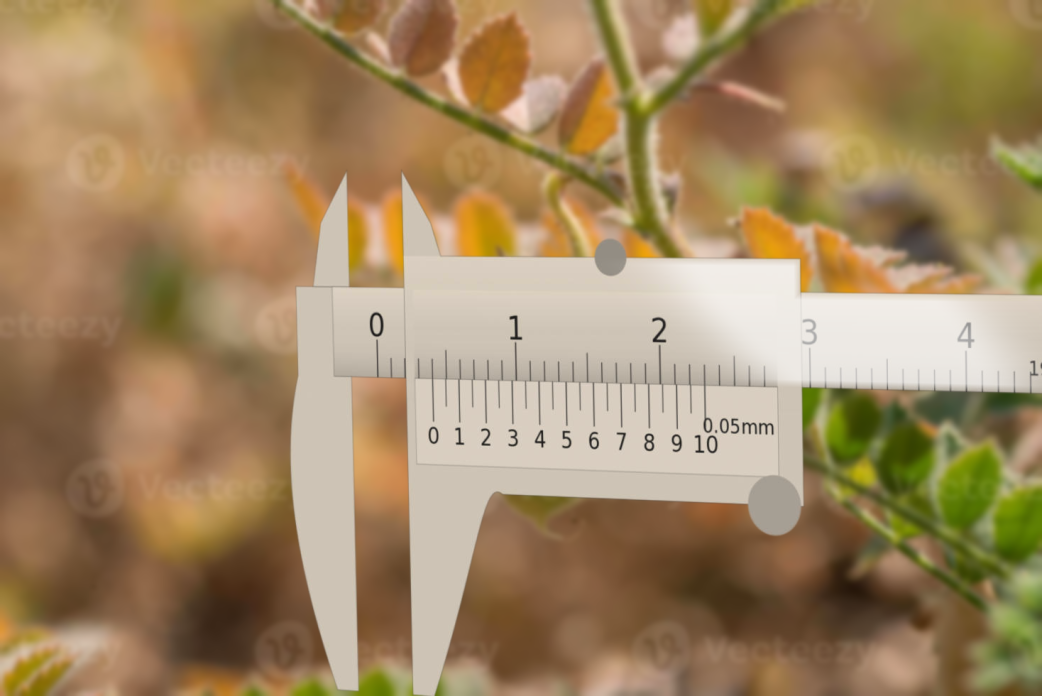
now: 4.0
